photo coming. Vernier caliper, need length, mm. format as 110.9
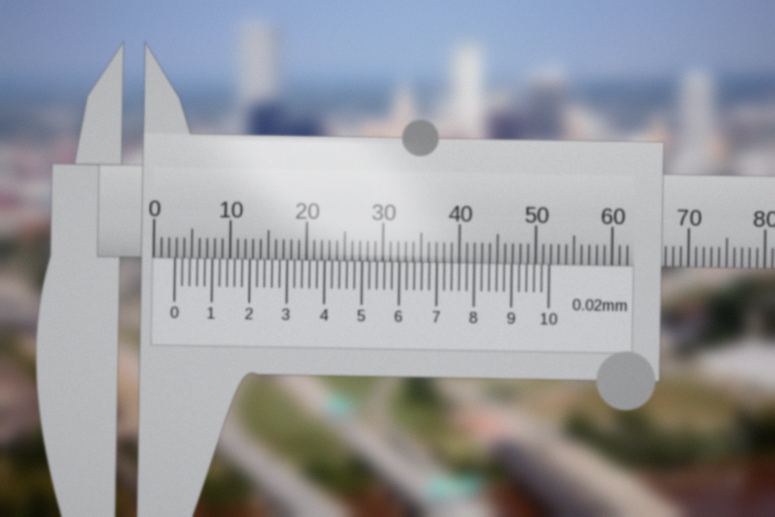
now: 2.8
